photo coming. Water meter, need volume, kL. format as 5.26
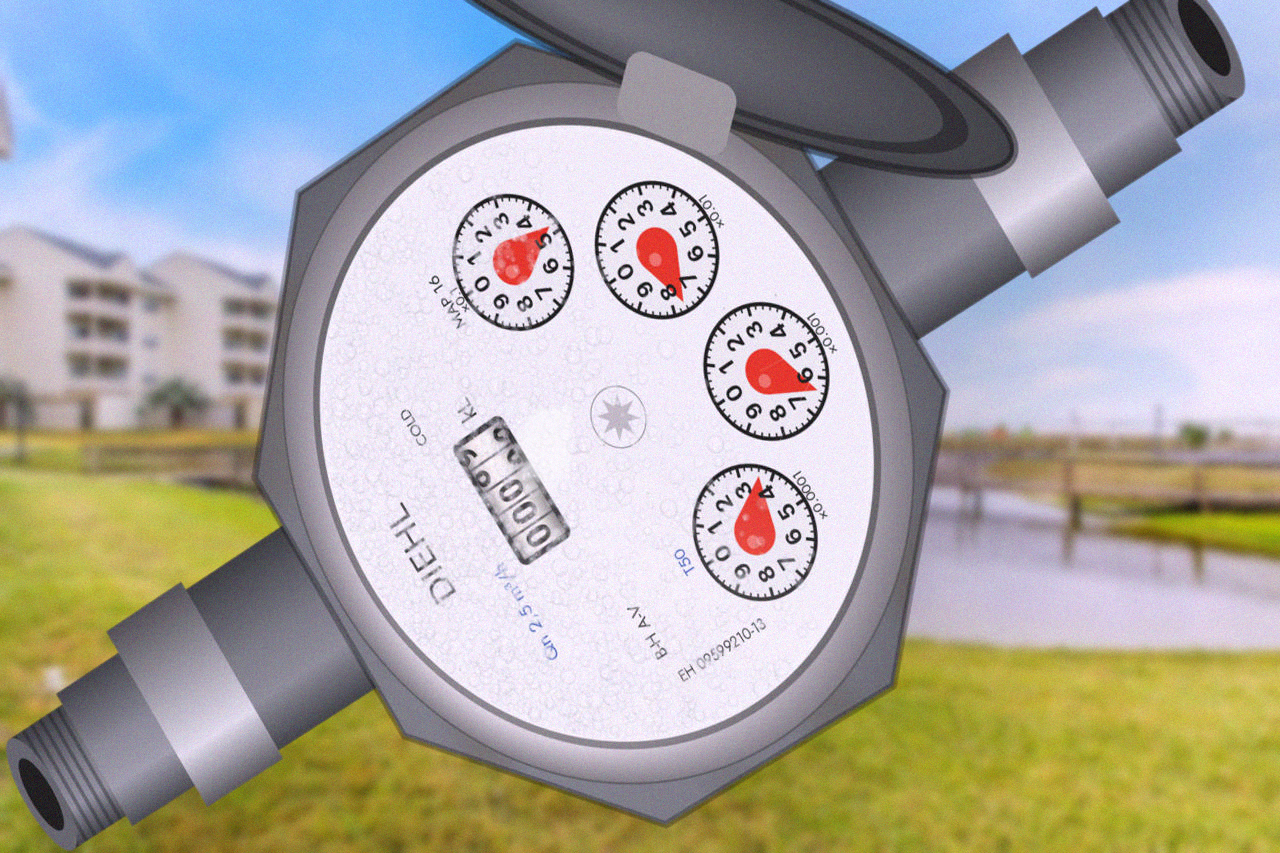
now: 89.4763
